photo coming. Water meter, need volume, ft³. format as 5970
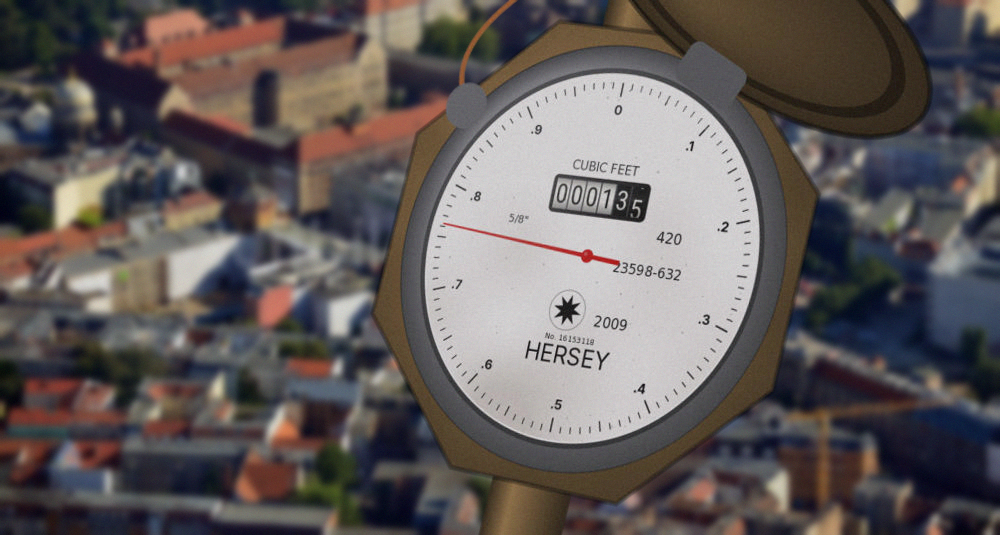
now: 134.76
